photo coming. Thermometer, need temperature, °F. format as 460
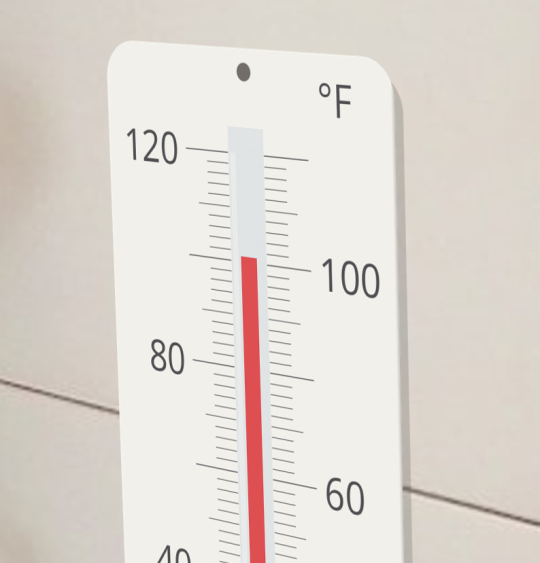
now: 101
